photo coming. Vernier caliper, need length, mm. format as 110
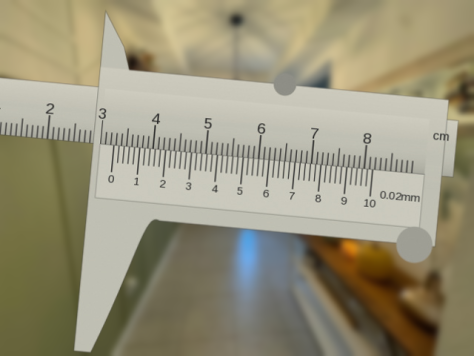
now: 32.6
